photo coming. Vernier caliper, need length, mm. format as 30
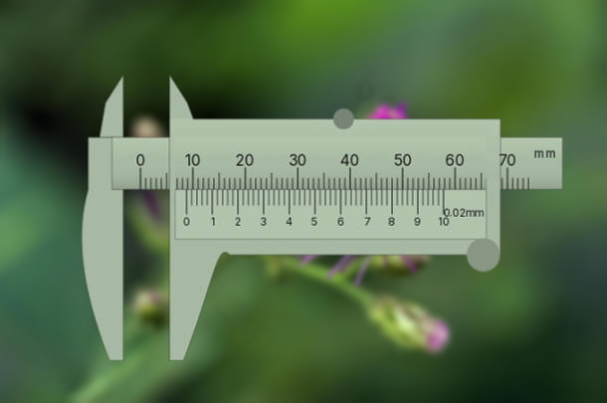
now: 8.8
